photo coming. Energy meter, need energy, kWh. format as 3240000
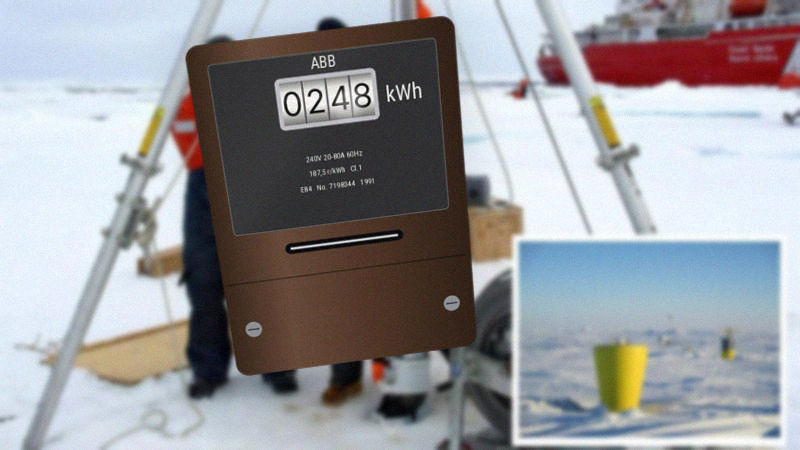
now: 248
